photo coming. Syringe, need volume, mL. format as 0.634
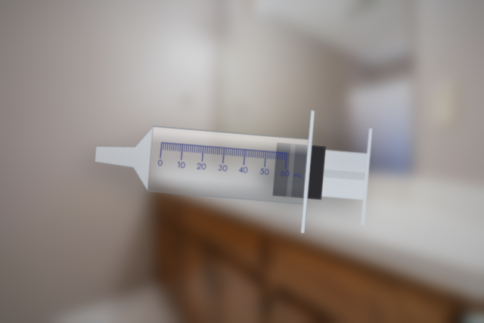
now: 55
